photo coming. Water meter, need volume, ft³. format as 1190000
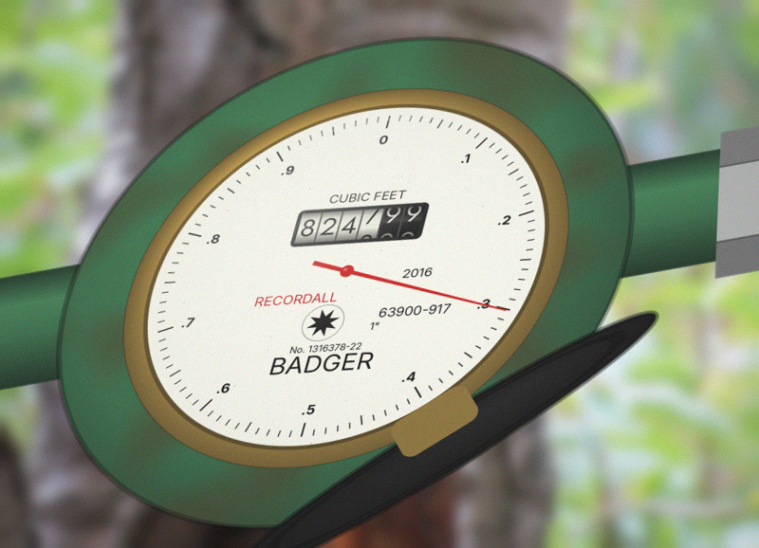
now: 824799.30
